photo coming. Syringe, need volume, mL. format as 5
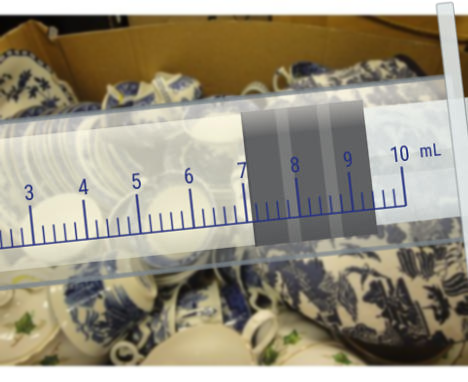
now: 7.1
